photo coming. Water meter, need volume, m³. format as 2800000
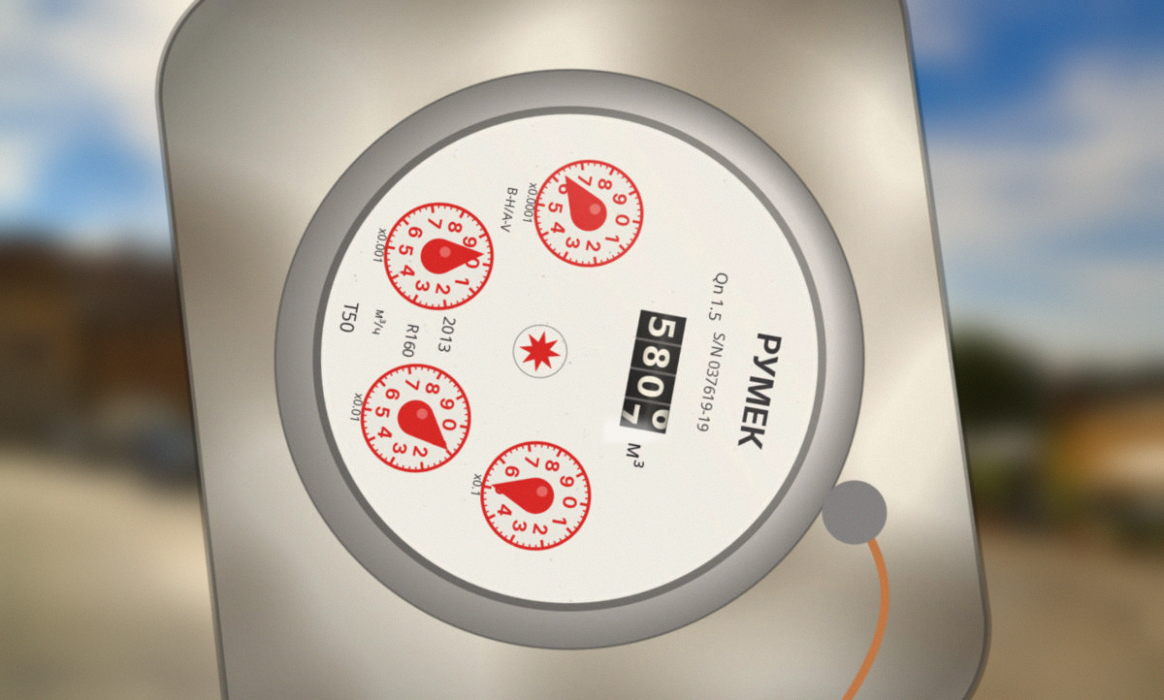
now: 5806.5096
